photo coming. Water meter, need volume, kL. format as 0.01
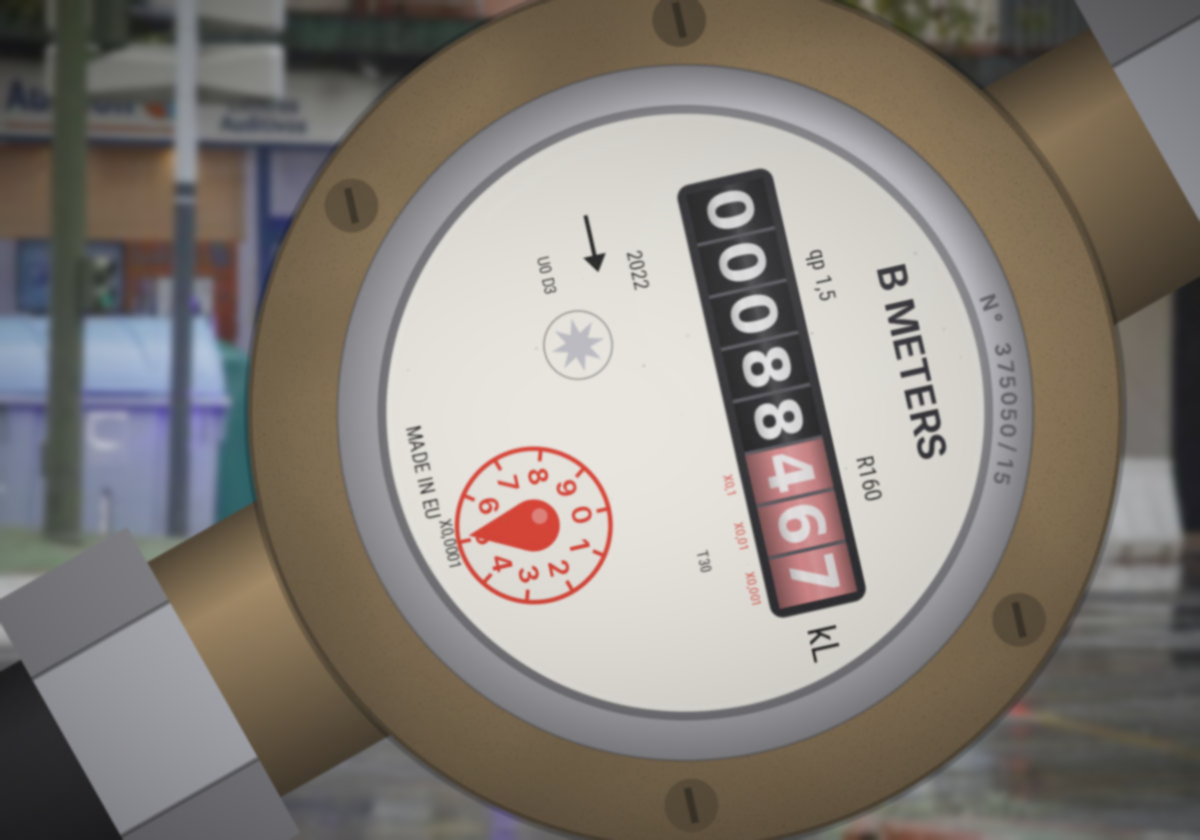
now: 88.4675
